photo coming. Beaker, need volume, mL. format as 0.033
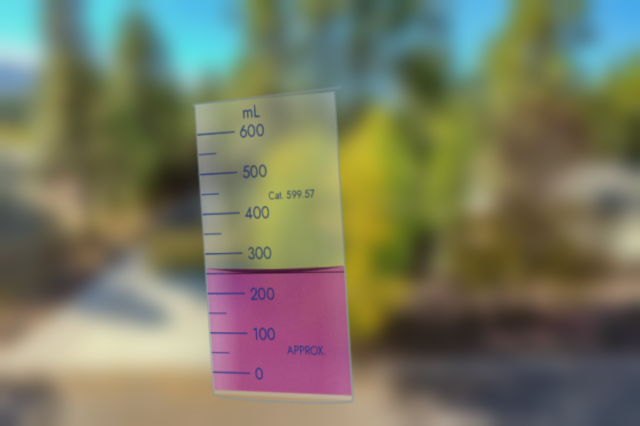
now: 250
